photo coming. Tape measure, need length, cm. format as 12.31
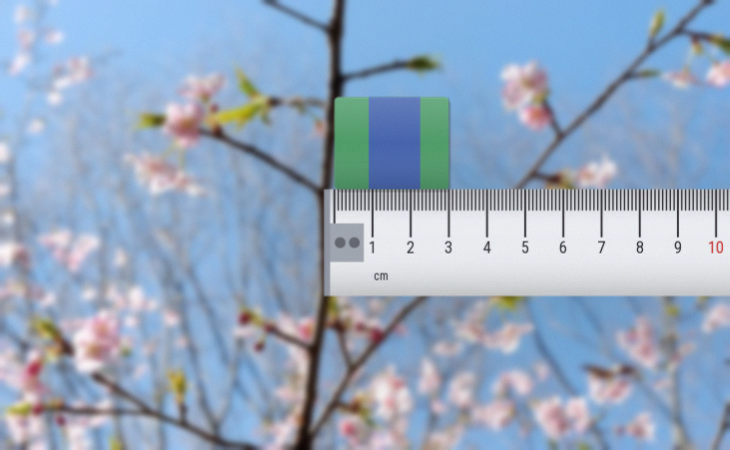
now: 3
